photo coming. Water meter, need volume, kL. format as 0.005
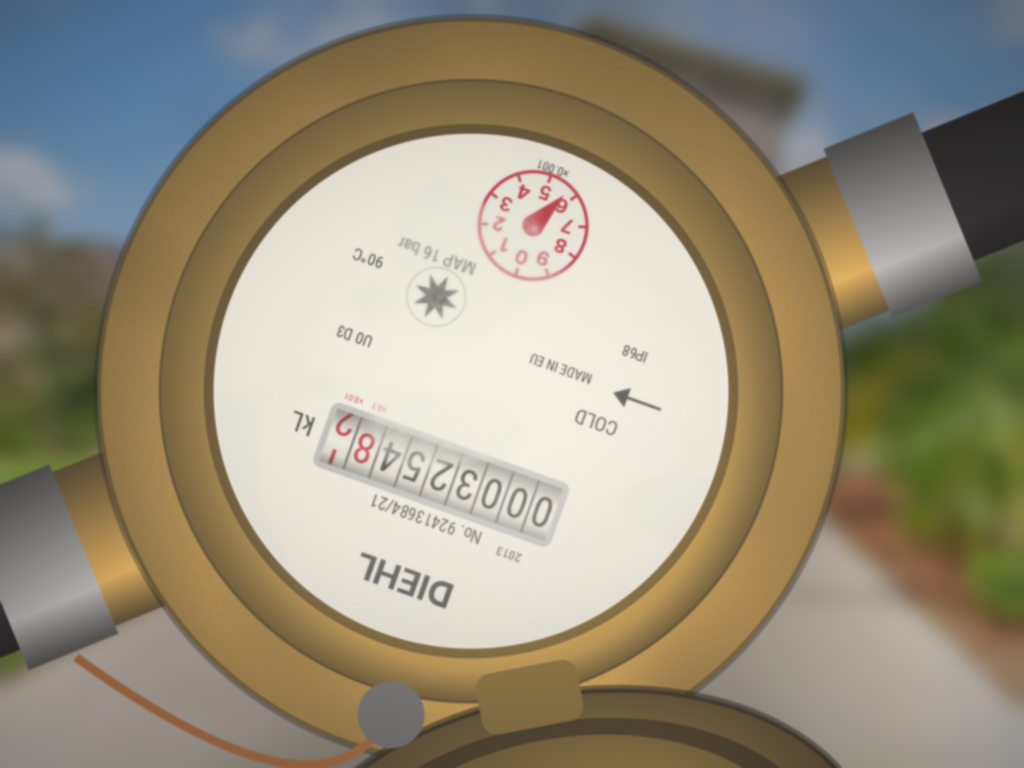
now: 3254.815
